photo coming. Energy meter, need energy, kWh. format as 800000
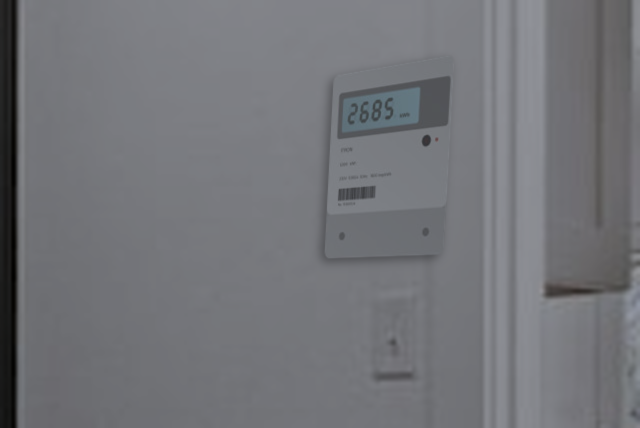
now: 2685
